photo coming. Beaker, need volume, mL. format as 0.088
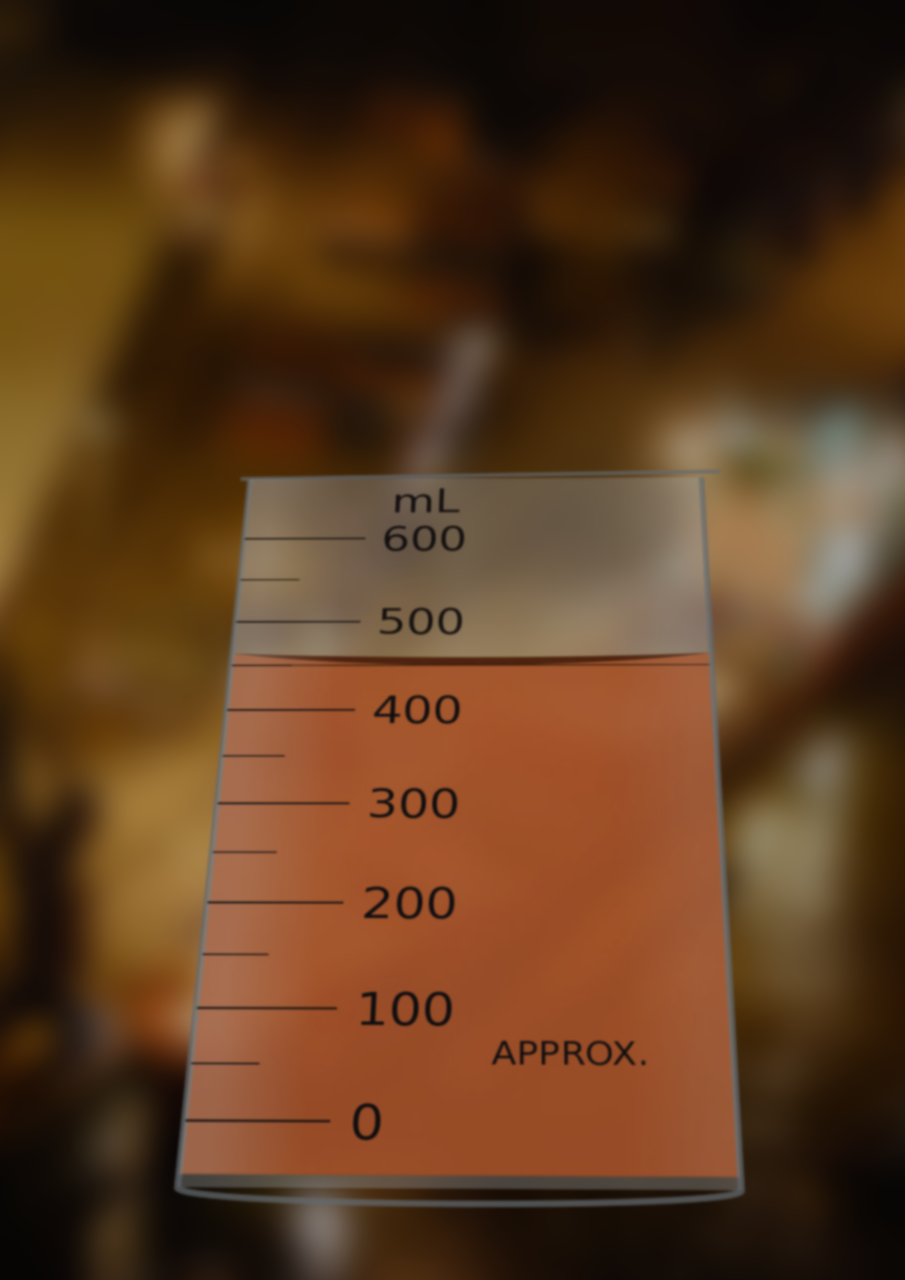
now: 450
